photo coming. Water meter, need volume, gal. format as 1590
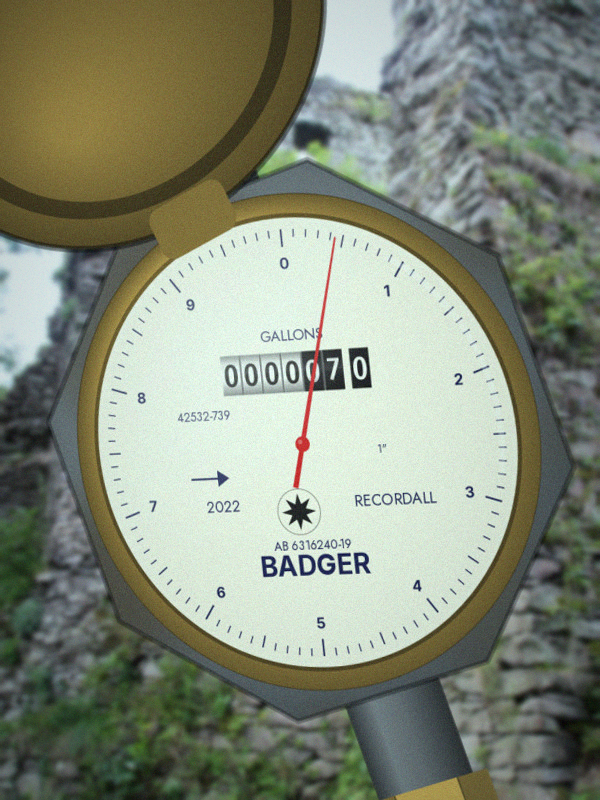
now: 70.4
